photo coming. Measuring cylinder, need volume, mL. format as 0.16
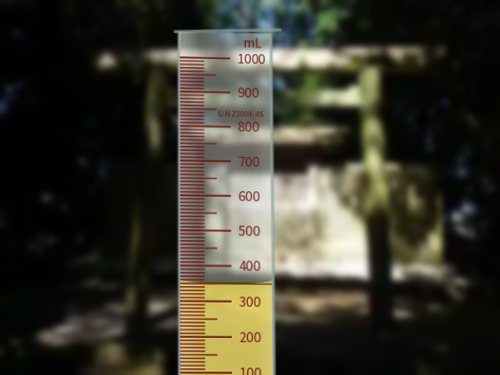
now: 350
